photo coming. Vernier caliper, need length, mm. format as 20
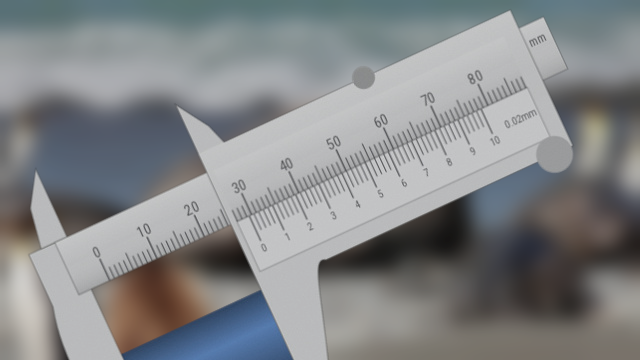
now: 29.5
